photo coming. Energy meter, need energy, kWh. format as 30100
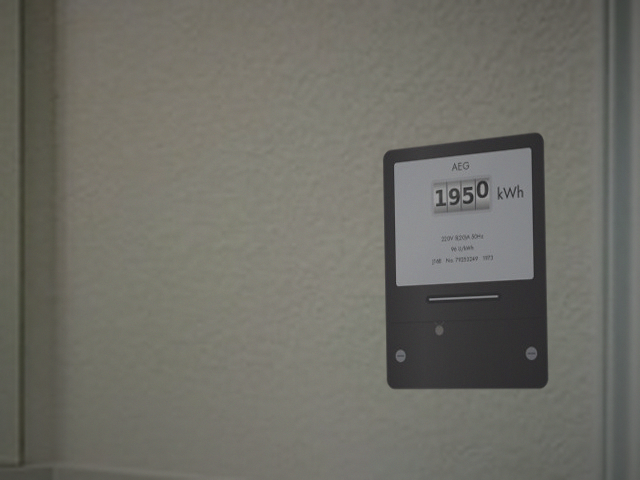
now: 1950
